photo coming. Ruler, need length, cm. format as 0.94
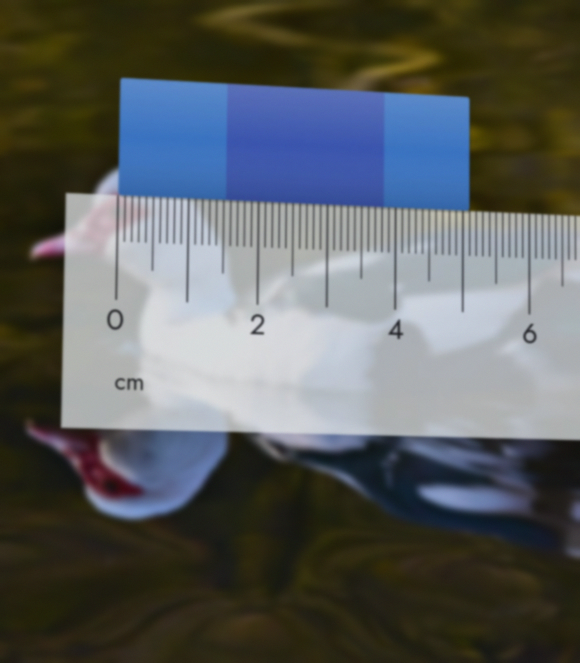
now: 5.1
